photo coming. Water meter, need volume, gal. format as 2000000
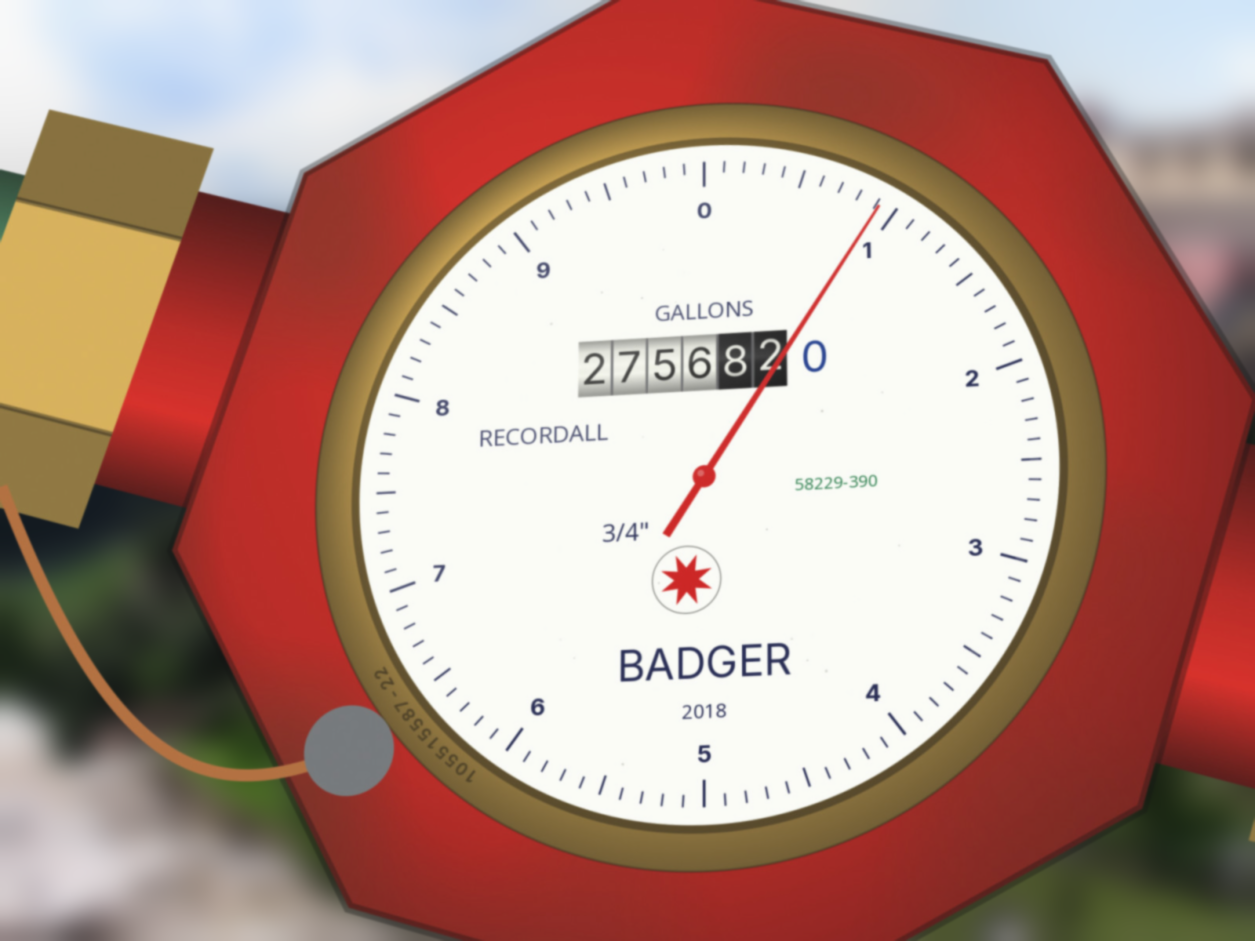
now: 2756820.9
